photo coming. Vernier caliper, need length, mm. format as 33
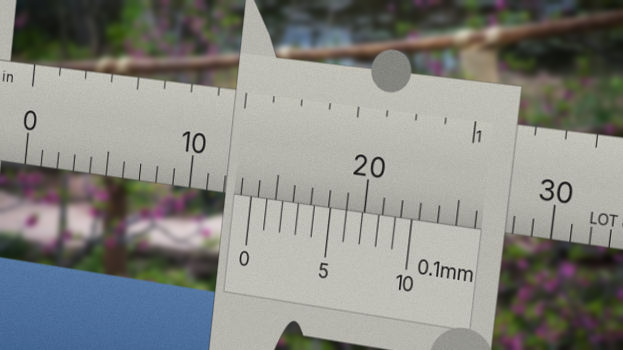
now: 13.6
